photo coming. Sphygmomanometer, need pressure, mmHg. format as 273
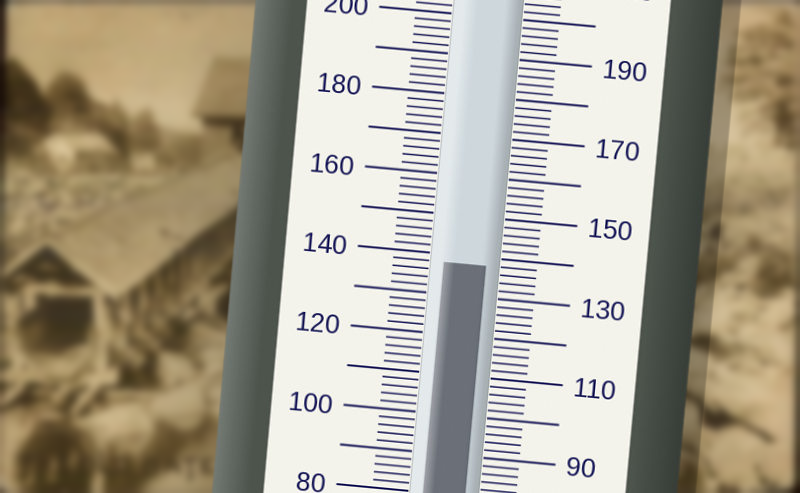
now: 138
